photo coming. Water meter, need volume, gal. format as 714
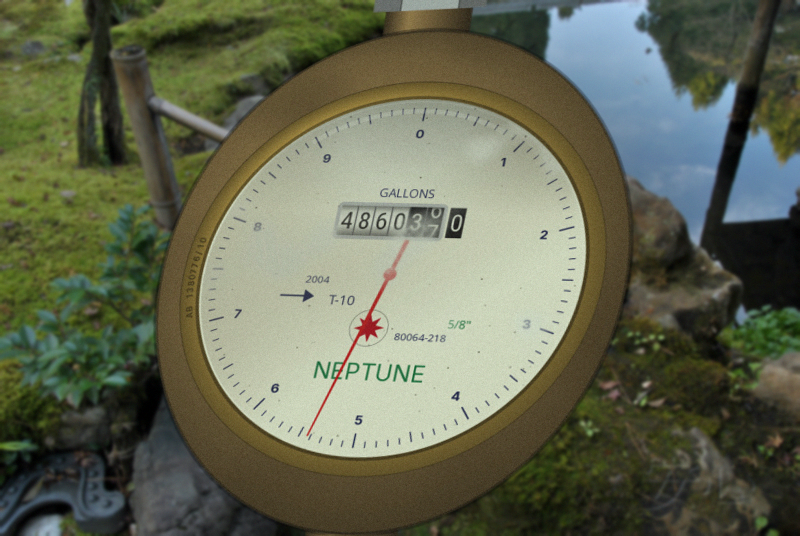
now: 4860365.4
